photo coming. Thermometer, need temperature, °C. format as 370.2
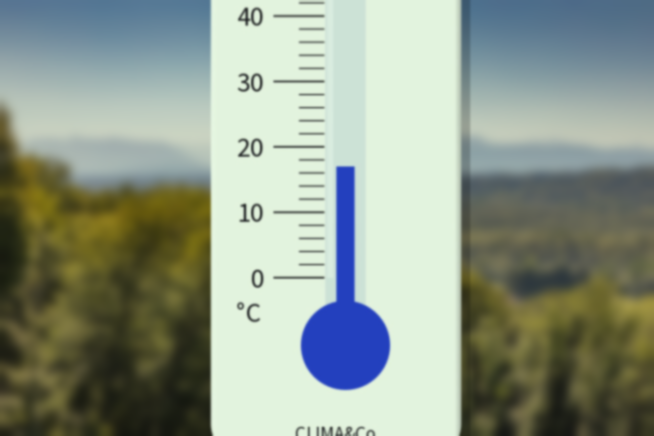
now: 17
